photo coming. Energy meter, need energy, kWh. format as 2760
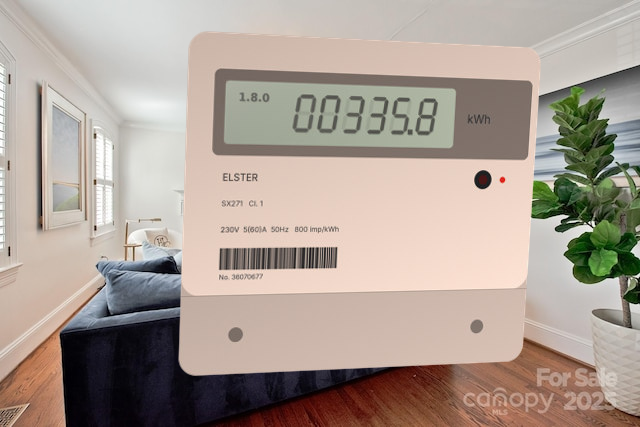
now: 335.8
